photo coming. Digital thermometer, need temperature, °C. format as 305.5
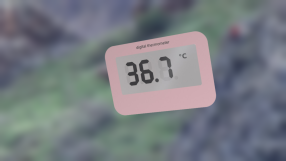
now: 36.7
